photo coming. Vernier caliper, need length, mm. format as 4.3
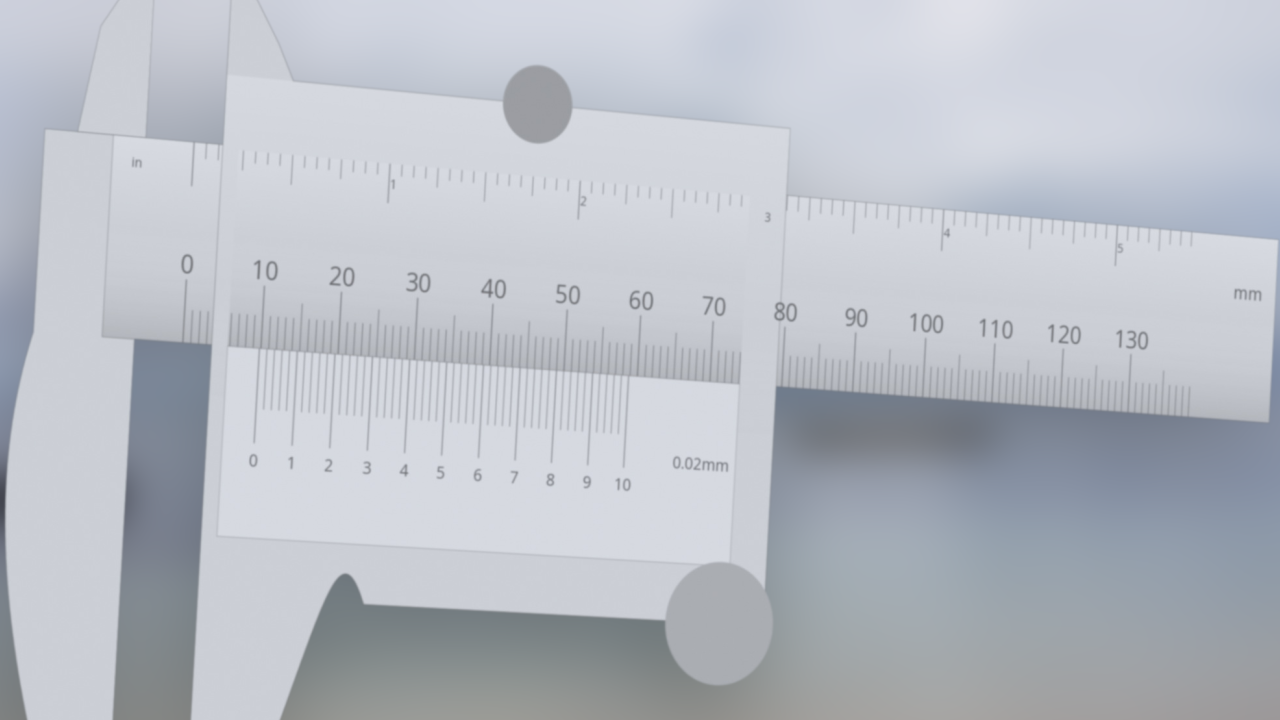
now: 9.8
